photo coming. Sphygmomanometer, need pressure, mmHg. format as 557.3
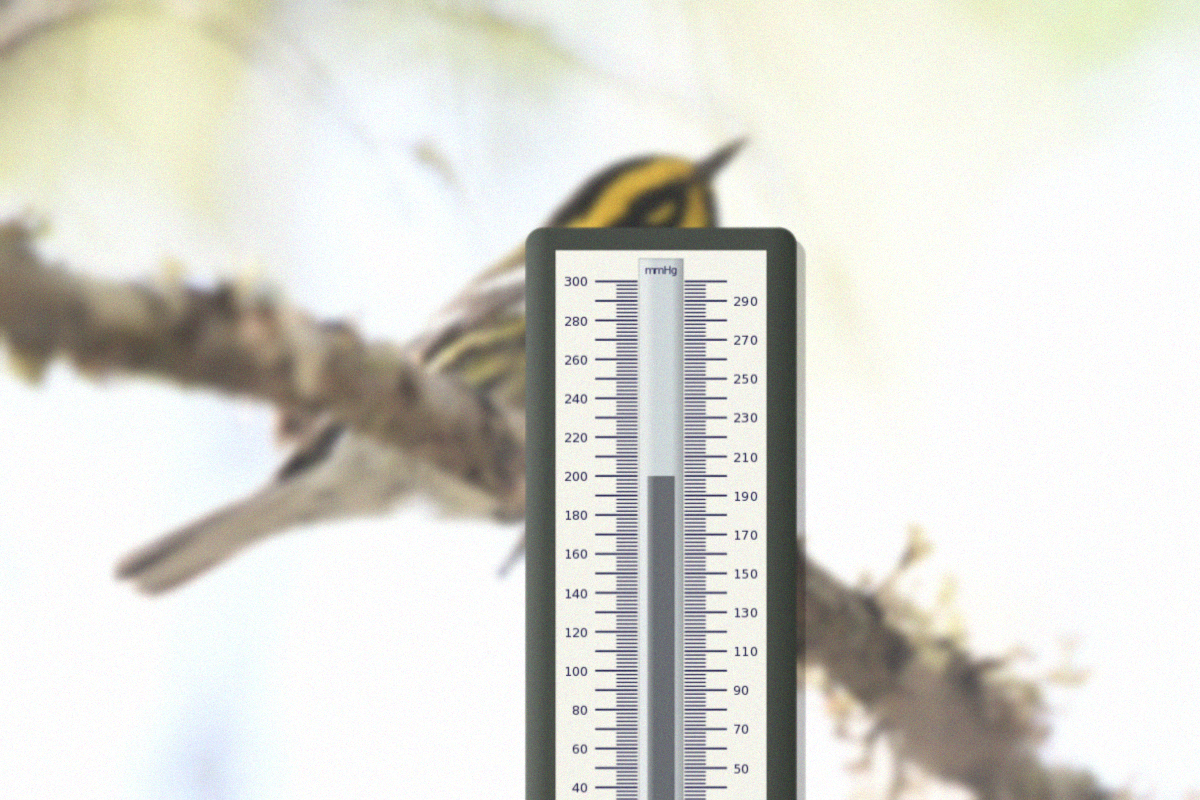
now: 200
